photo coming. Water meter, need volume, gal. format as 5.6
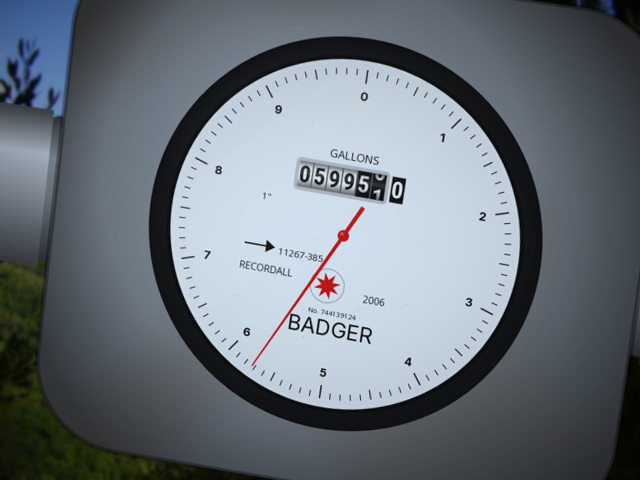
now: 599505.7
